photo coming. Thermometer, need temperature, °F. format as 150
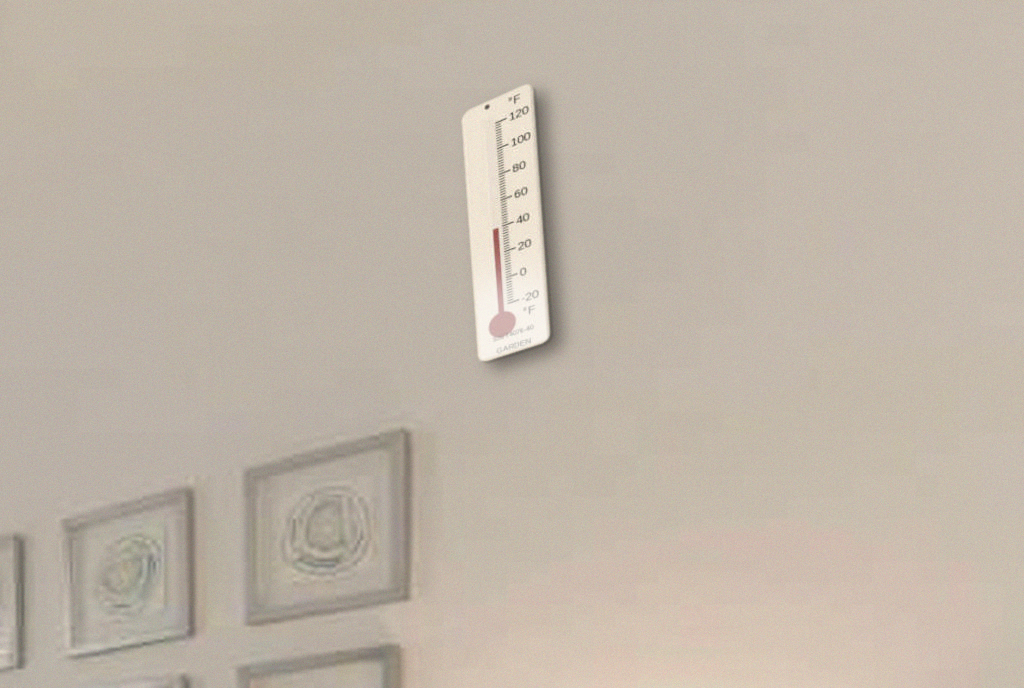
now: 40
